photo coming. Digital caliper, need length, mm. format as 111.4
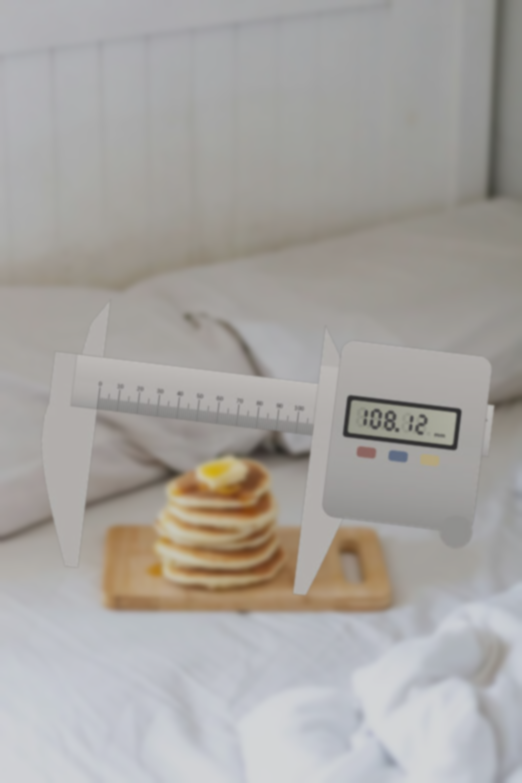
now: 108.12
